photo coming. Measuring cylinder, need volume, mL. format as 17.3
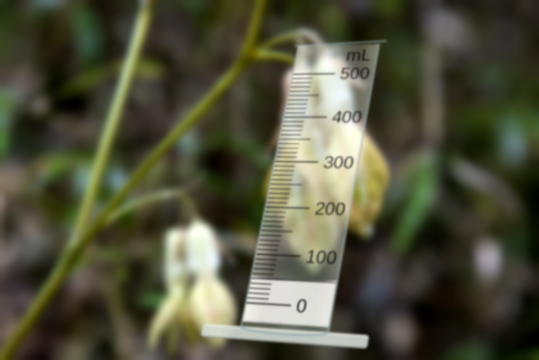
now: 50
